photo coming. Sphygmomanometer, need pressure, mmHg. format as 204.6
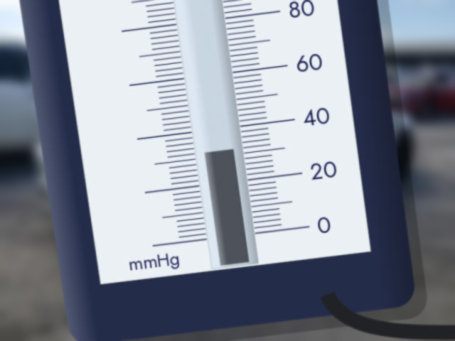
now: 32
